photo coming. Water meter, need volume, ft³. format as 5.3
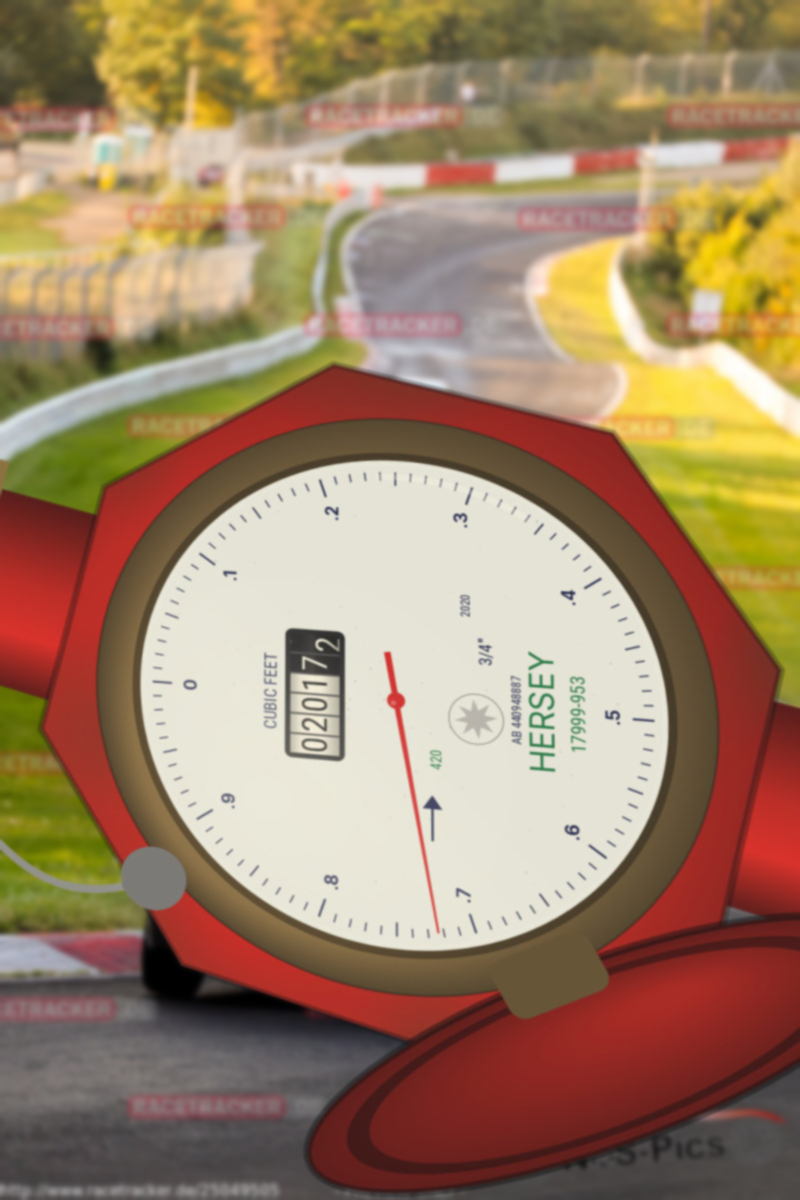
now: 20171.72
